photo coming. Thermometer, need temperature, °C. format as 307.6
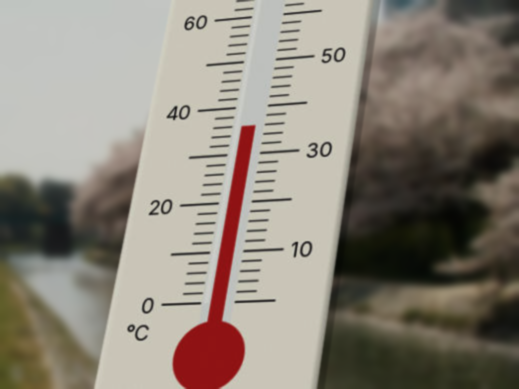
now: 36
